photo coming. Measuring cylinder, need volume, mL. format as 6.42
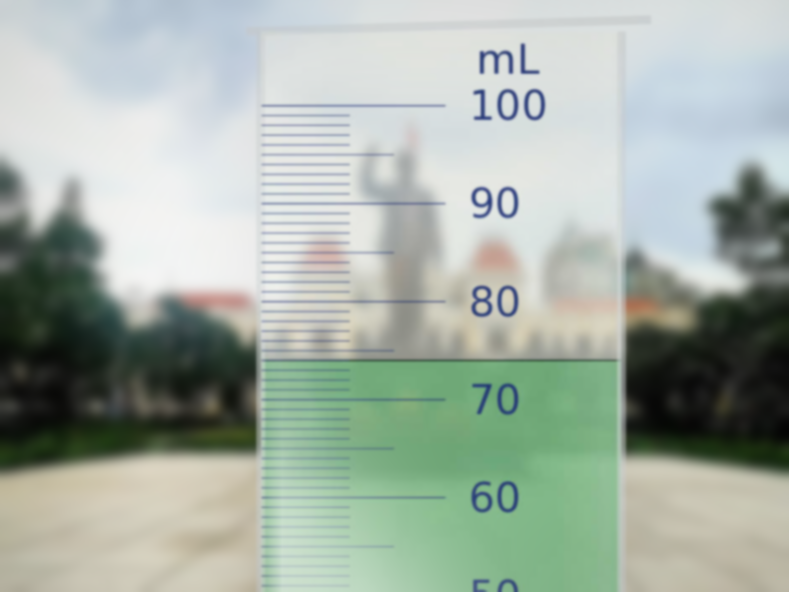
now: 74
